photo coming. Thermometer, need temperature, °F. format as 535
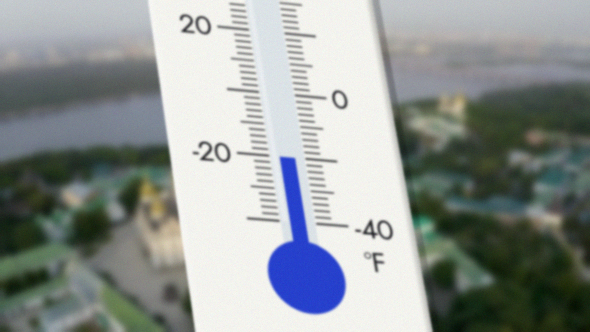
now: -20
